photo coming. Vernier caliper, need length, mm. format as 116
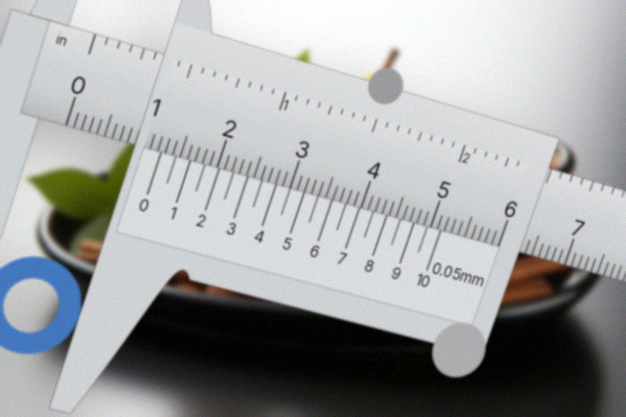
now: 12.5
